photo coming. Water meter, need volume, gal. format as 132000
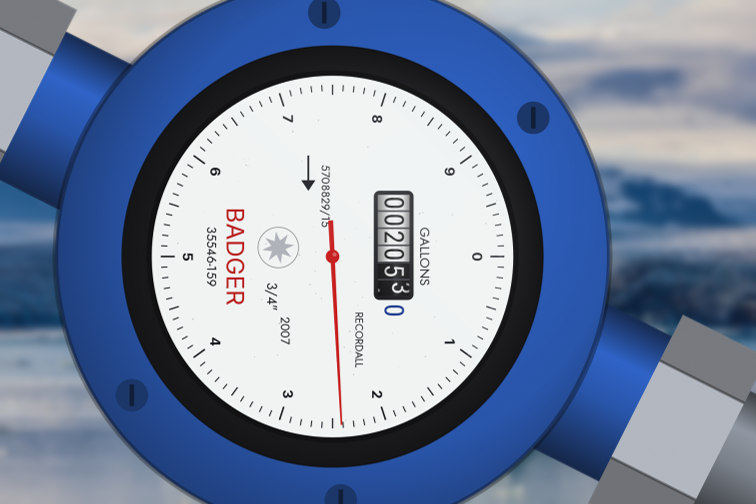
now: 20532.4
